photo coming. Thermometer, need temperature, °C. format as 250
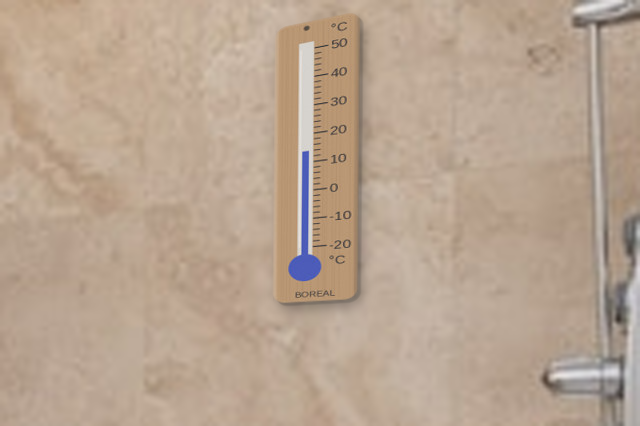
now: 14
